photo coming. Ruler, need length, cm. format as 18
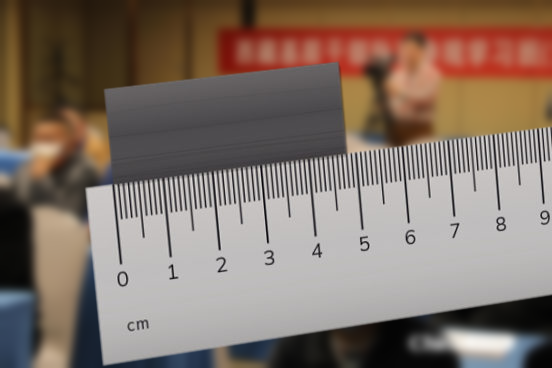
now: 4.8
